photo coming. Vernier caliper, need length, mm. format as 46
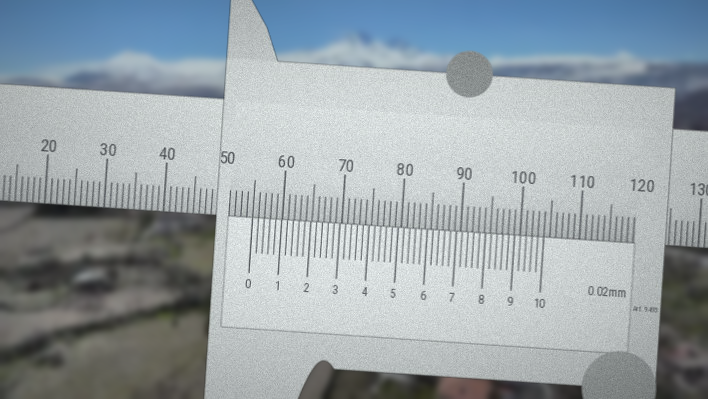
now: 55.0
